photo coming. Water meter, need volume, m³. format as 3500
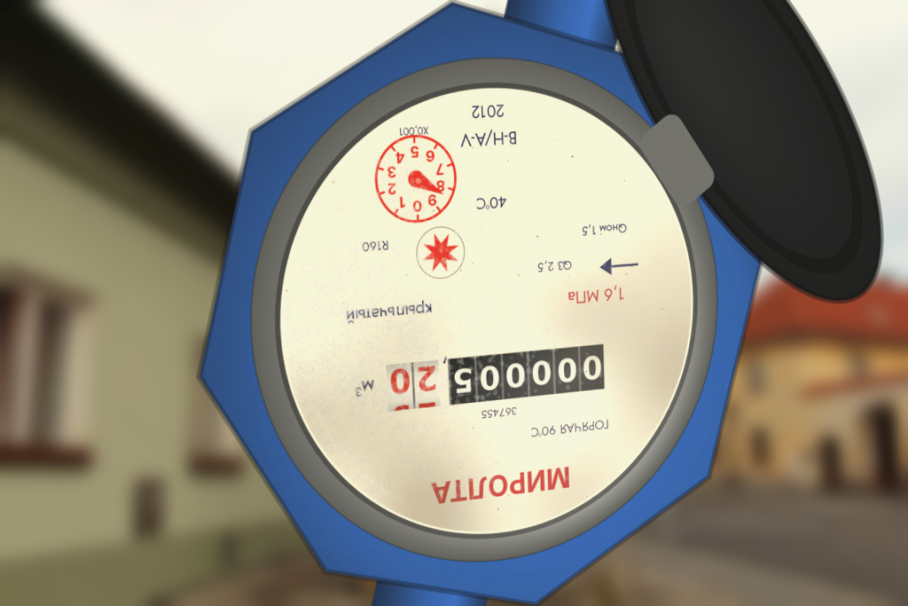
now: 5.198
